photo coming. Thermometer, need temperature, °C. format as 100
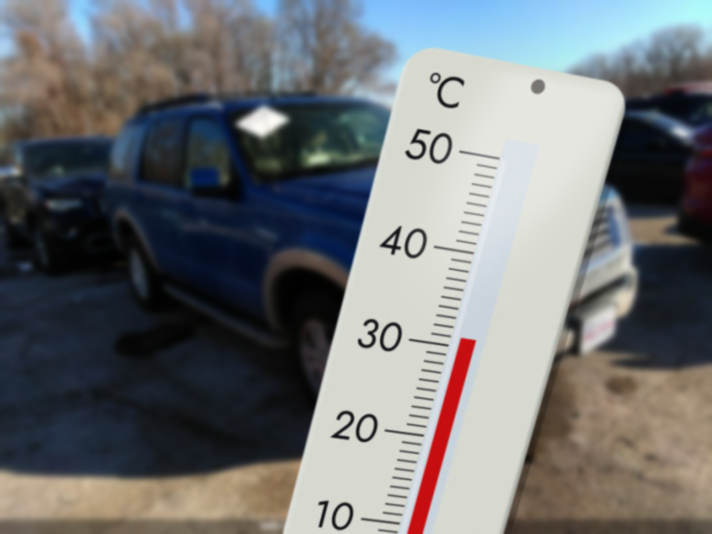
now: 31
